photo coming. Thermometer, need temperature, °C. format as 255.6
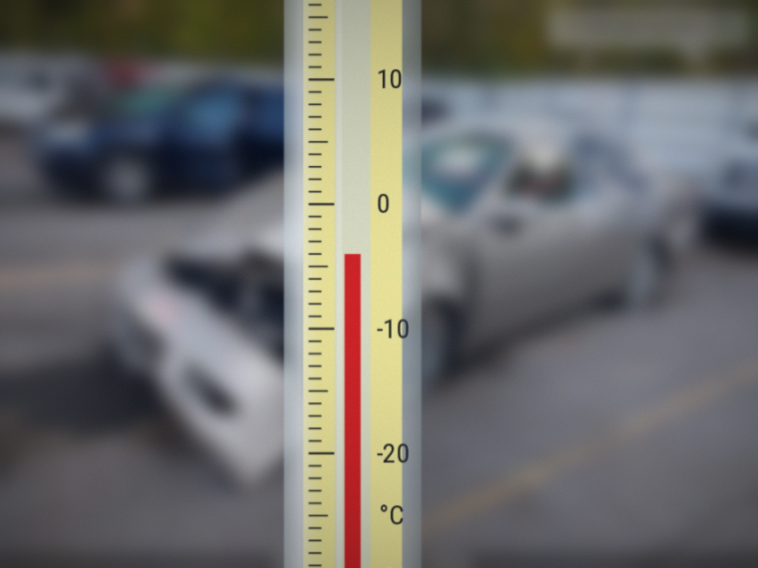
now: -4
